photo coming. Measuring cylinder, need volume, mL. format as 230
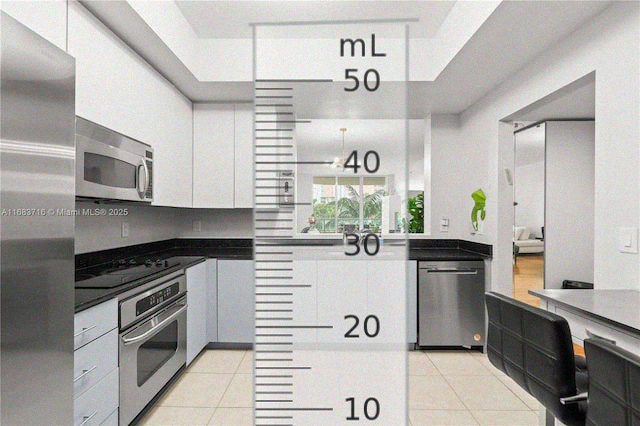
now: 30
